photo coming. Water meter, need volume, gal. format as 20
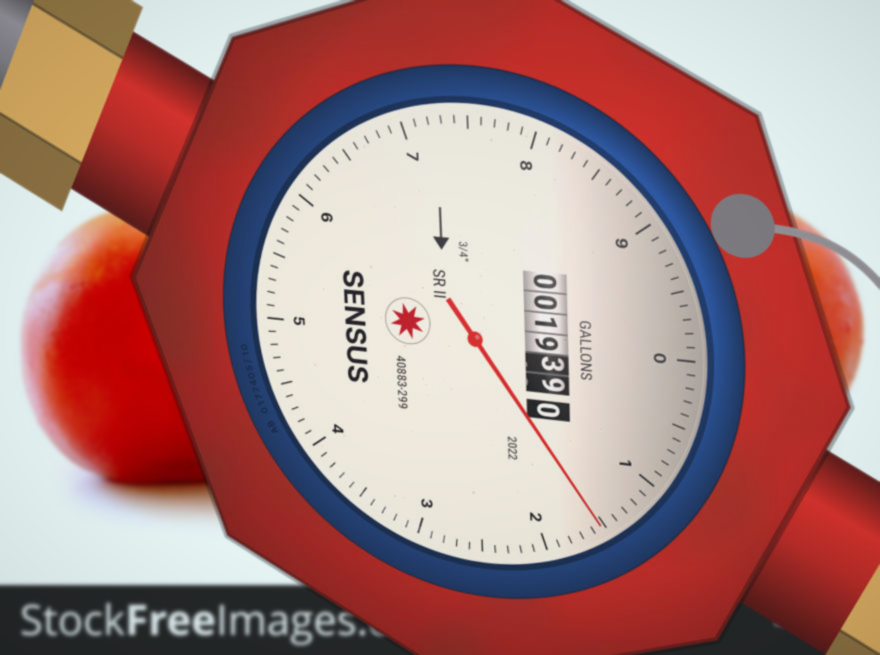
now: 19391.5
